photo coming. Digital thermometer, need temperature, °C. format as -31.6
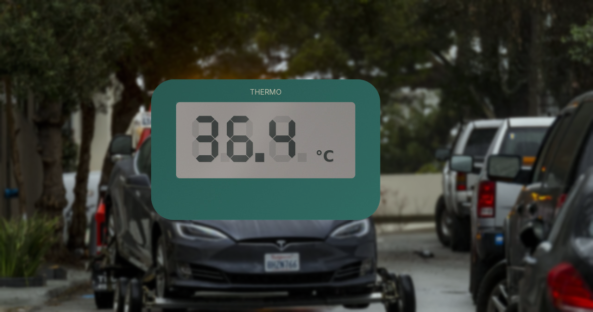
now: 36.4
